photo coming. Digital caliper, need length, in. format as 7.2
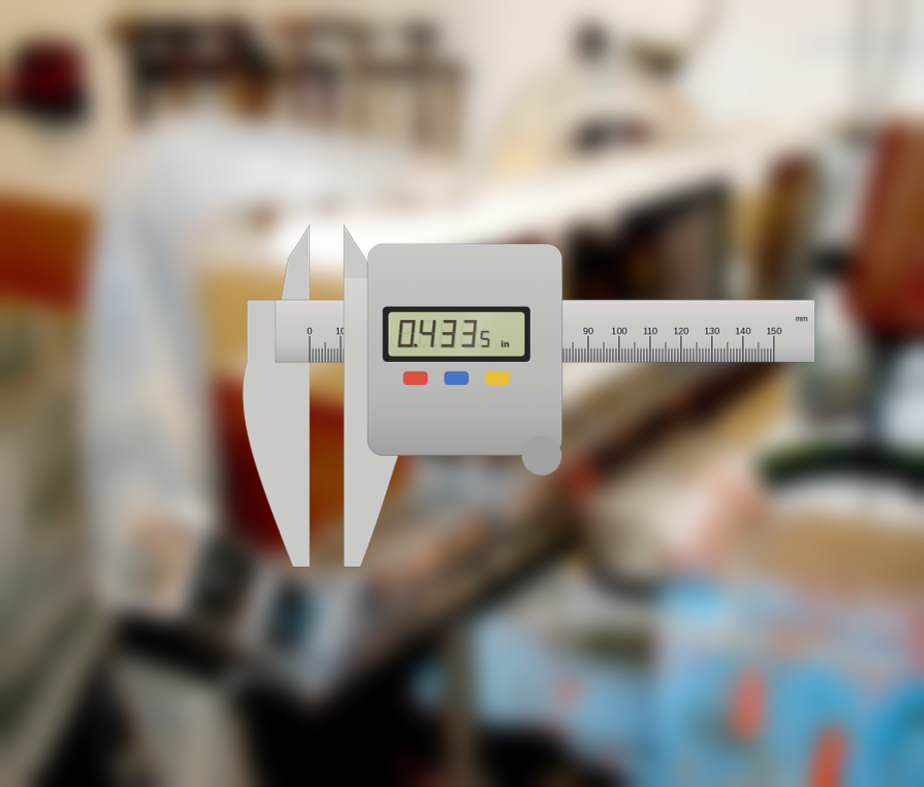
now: 0.4335
